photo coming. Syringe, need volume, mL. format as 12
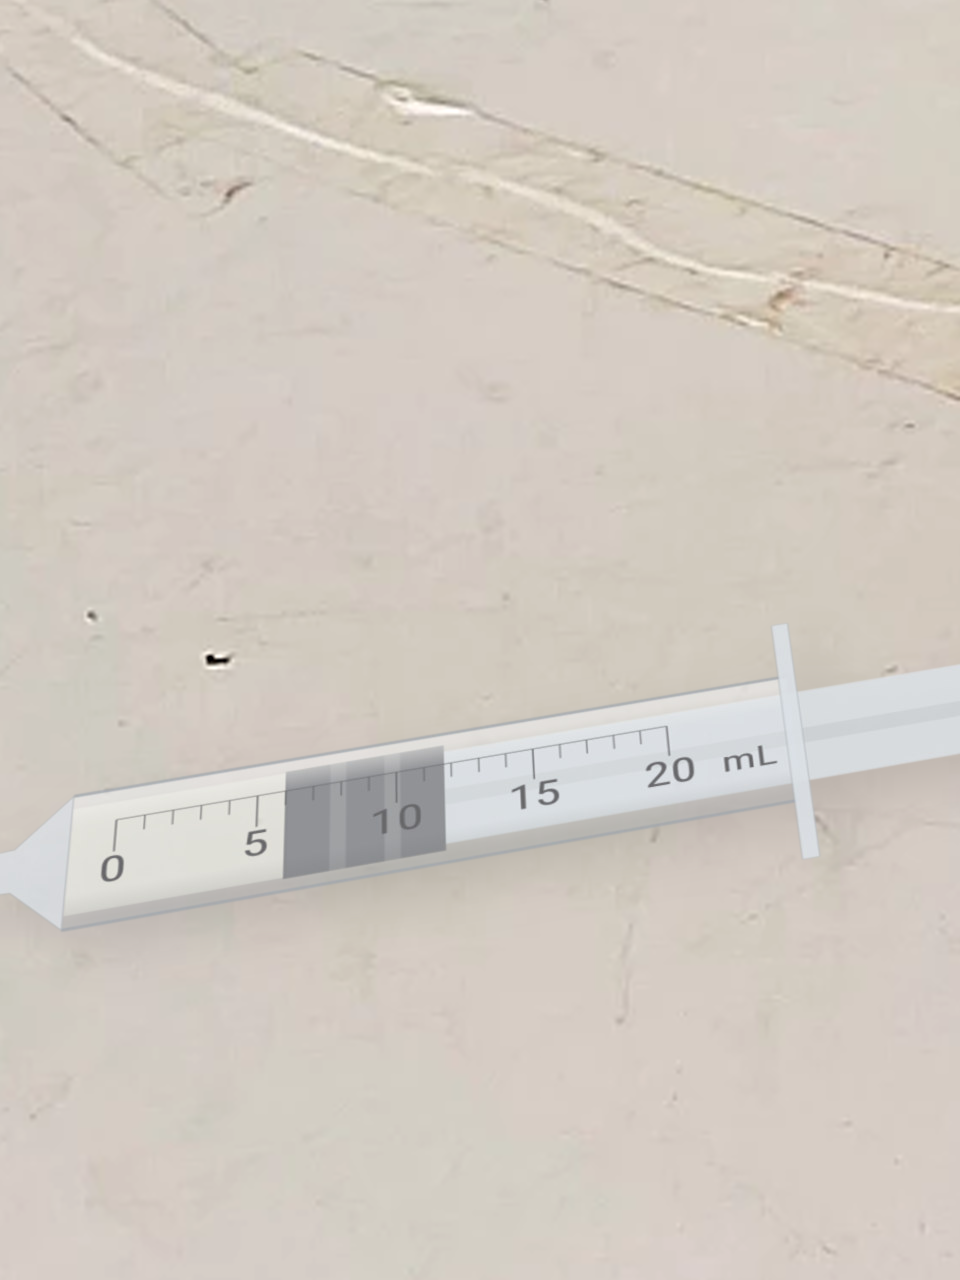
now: 6
